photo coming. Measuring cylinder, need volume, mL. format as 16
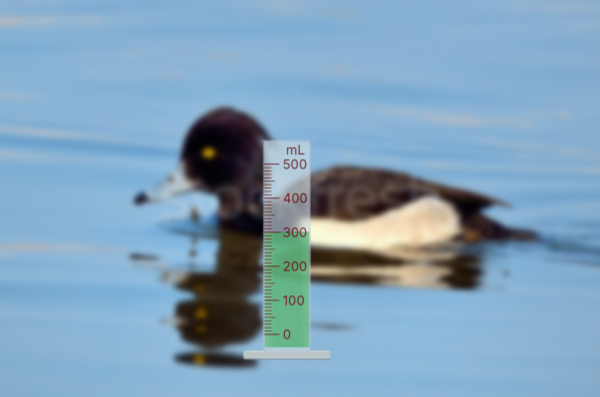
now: 300
